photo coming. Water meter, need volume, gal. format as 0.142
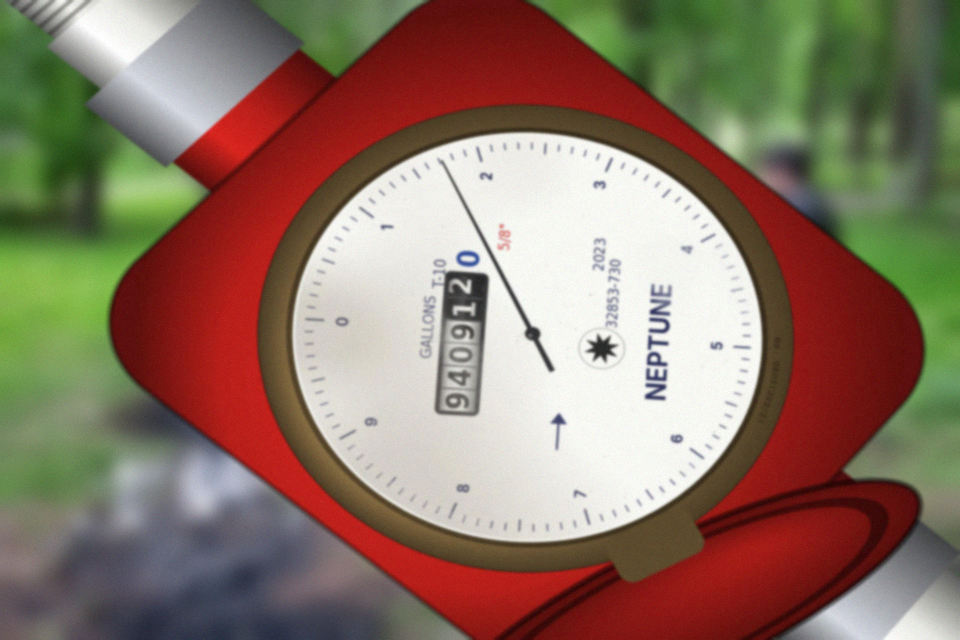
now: 9409121.7
